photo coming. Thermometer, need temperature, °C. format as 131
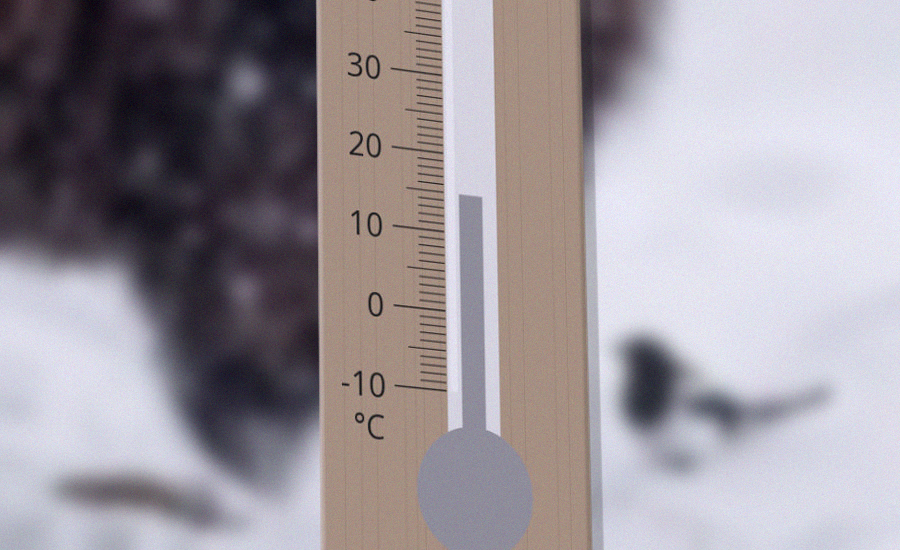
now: 15
